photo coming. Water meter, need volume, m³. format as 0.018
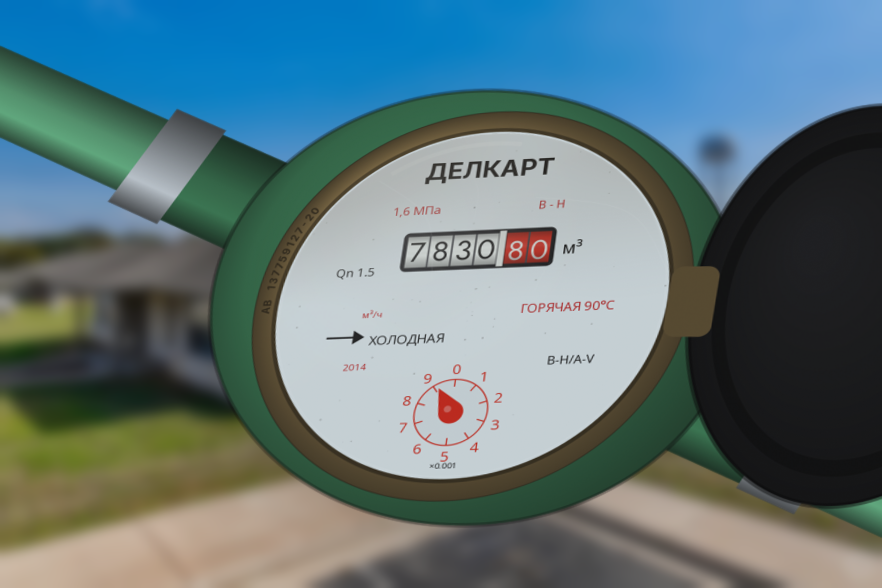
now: 7830.799
